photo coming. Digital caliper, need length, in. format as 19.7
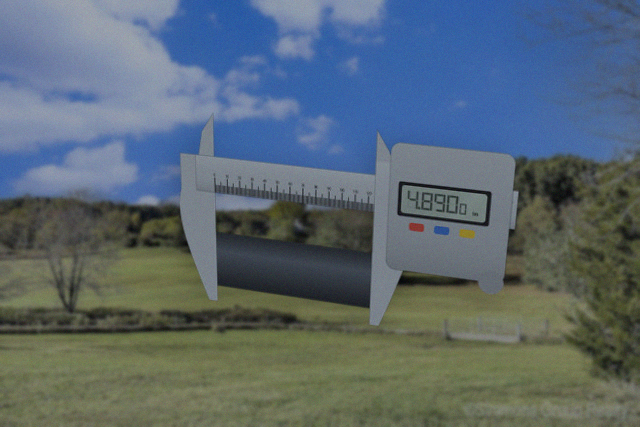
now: 4.8900
